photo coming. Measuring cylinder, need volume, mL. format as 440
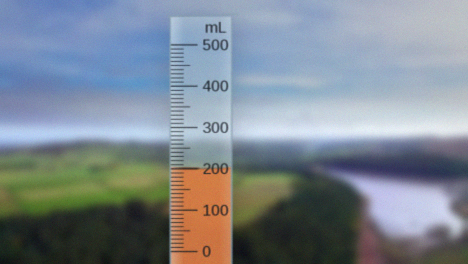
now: 200
